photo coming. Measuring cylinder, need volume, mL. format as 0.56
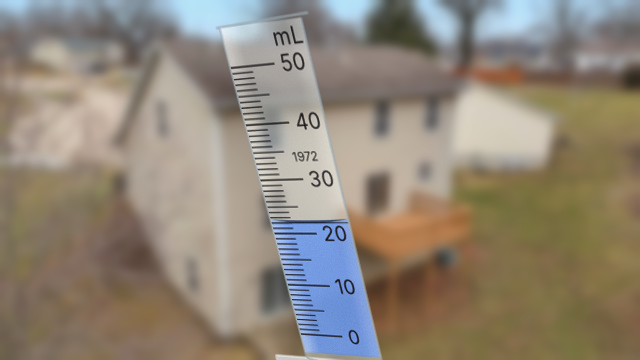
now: 22
